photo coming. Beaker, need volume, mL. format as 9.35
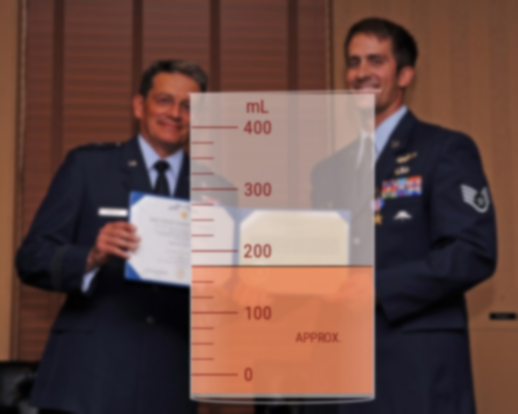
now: 175
